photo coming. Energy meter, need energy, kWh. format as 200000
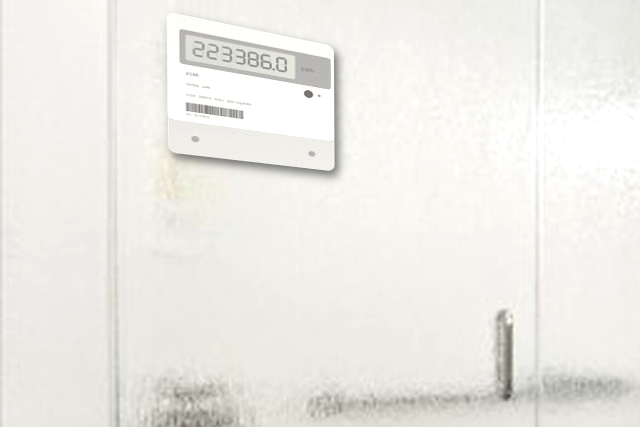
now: 223386.0
